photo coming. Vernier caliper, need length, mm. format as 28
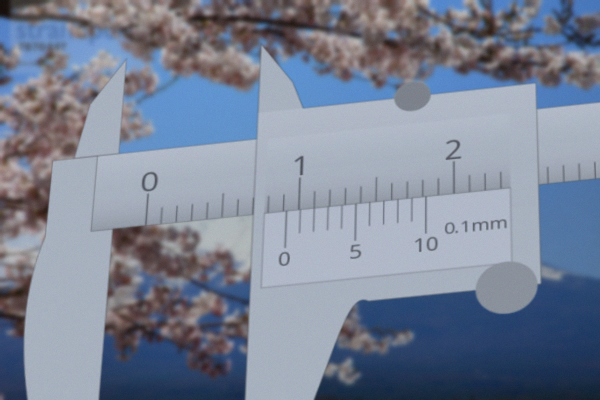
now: 9.2
